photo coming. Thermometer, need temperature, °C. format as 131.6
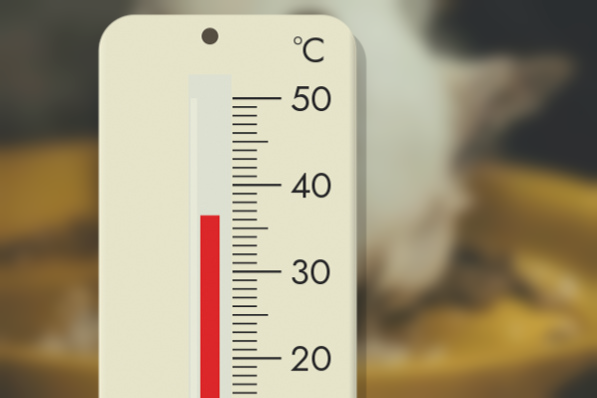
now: 36.5
